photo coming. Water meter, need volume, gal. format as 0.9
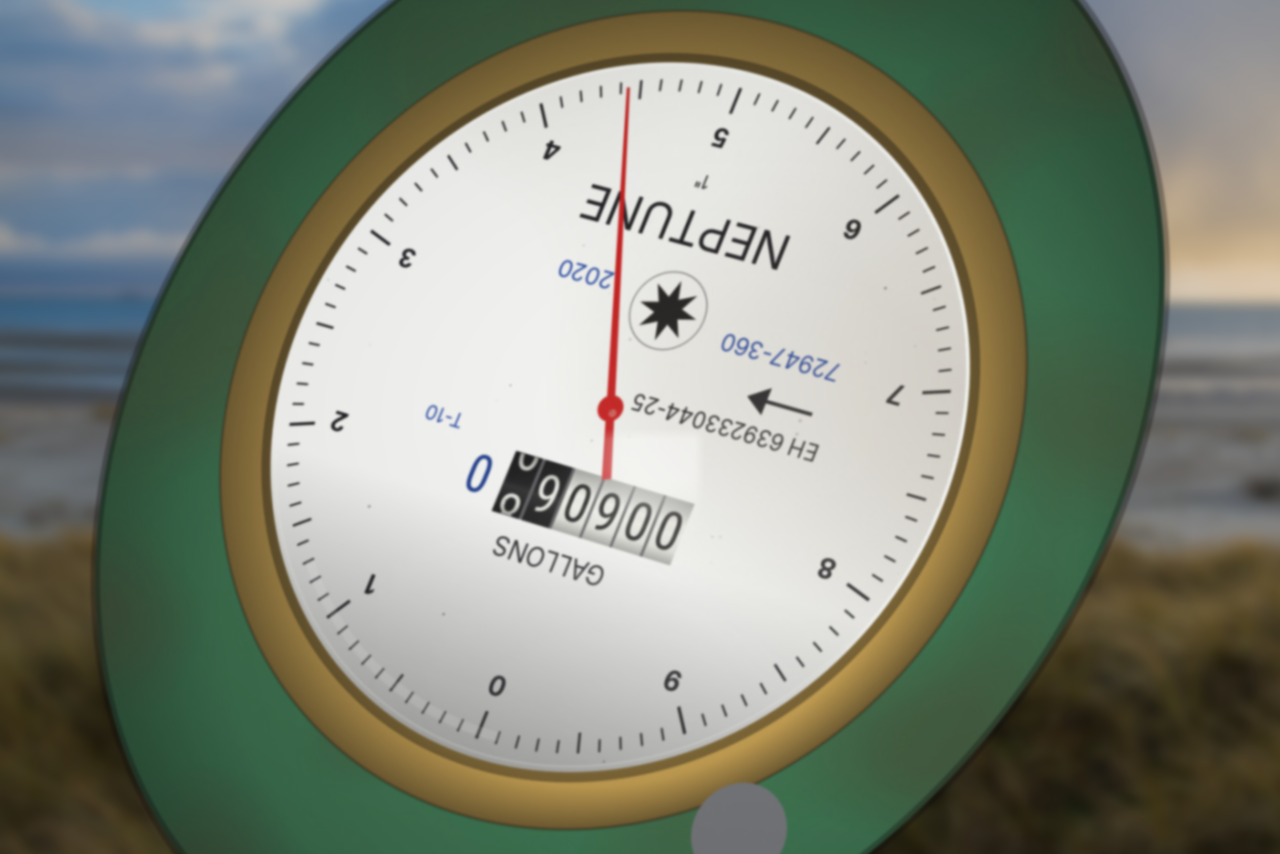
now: 60684.4
